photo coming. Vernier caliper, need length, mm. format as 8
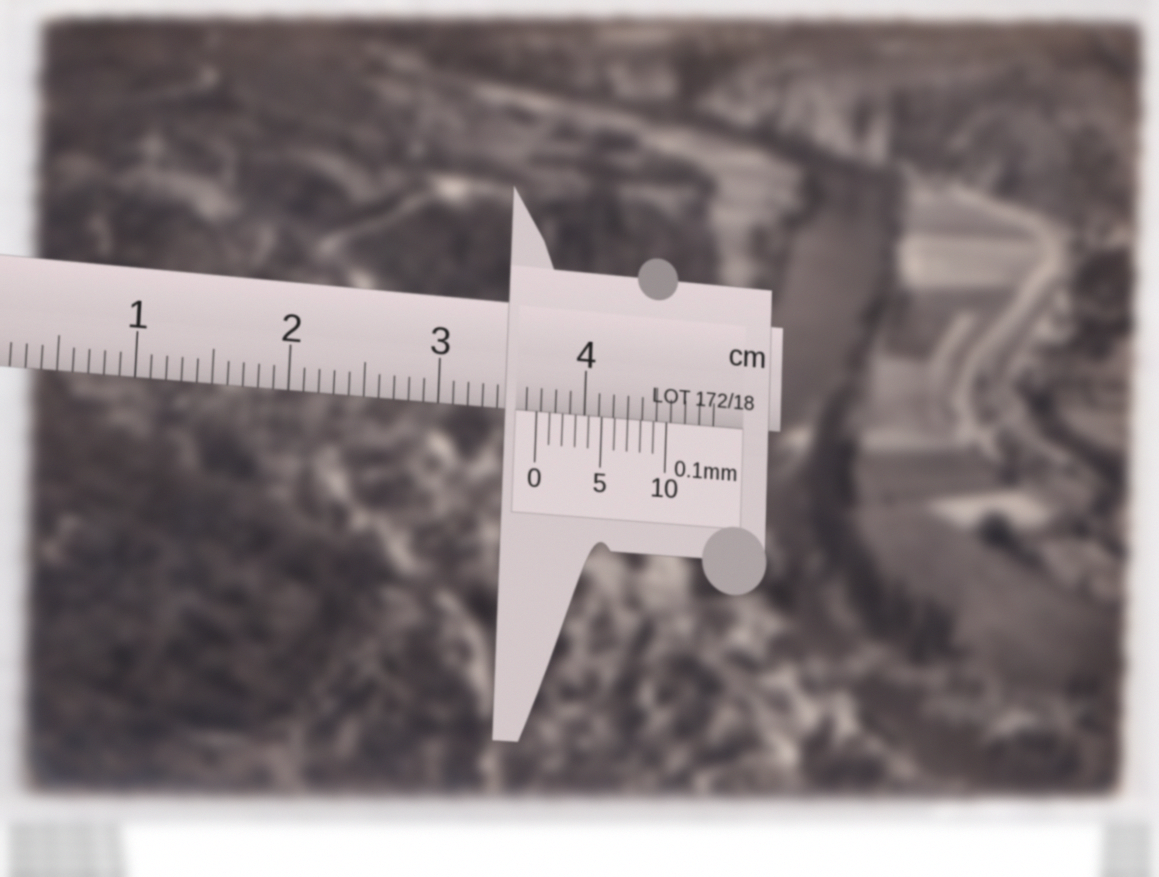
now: 36.7
